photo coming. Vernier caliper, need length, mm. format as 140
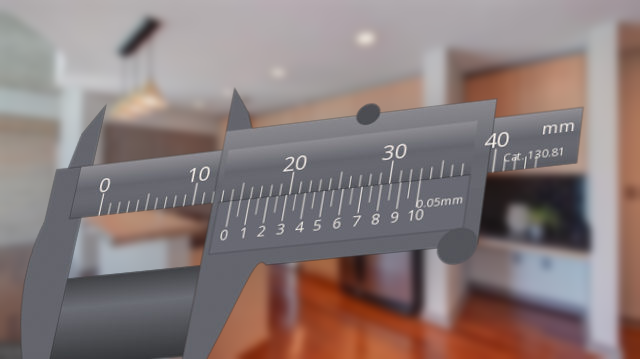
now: 14.0
